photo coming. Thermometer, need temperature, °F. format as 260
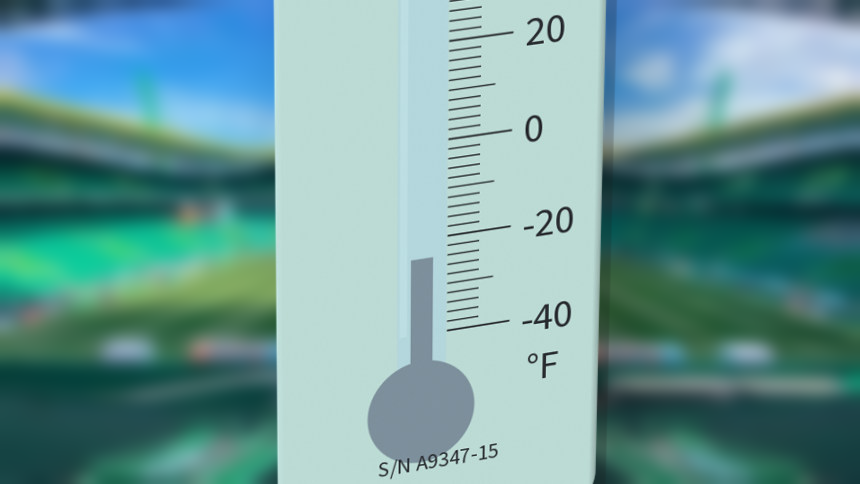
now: -24
